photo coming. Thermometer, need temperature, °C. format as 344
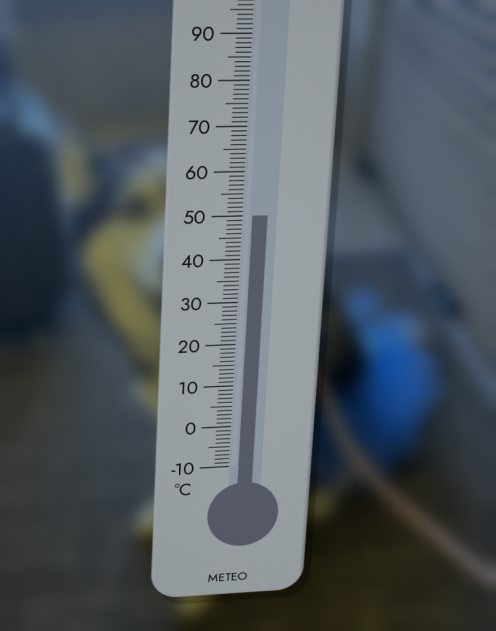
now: 50
